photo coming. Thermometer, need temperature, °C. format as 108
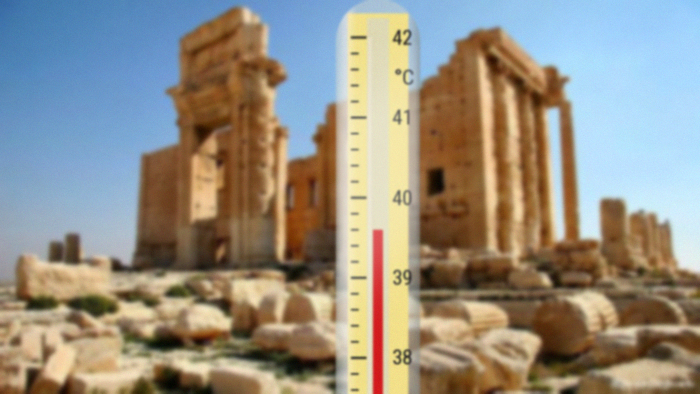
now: 39.6
